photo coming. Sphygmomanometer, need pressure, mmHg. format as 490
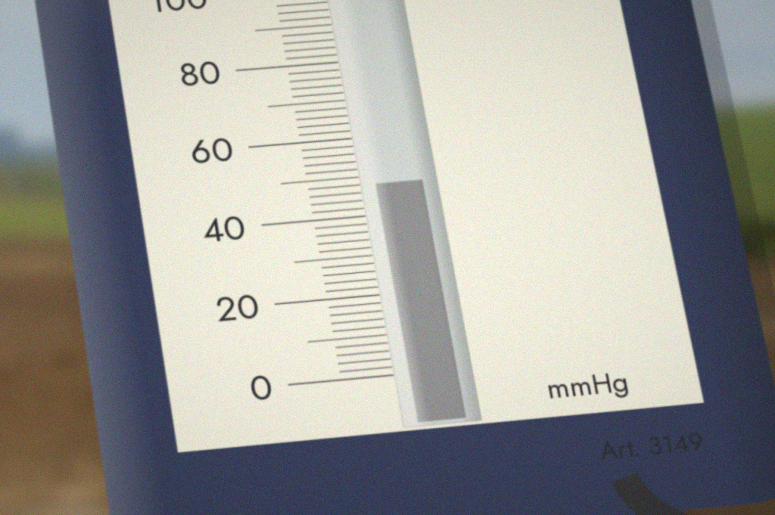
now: 48
